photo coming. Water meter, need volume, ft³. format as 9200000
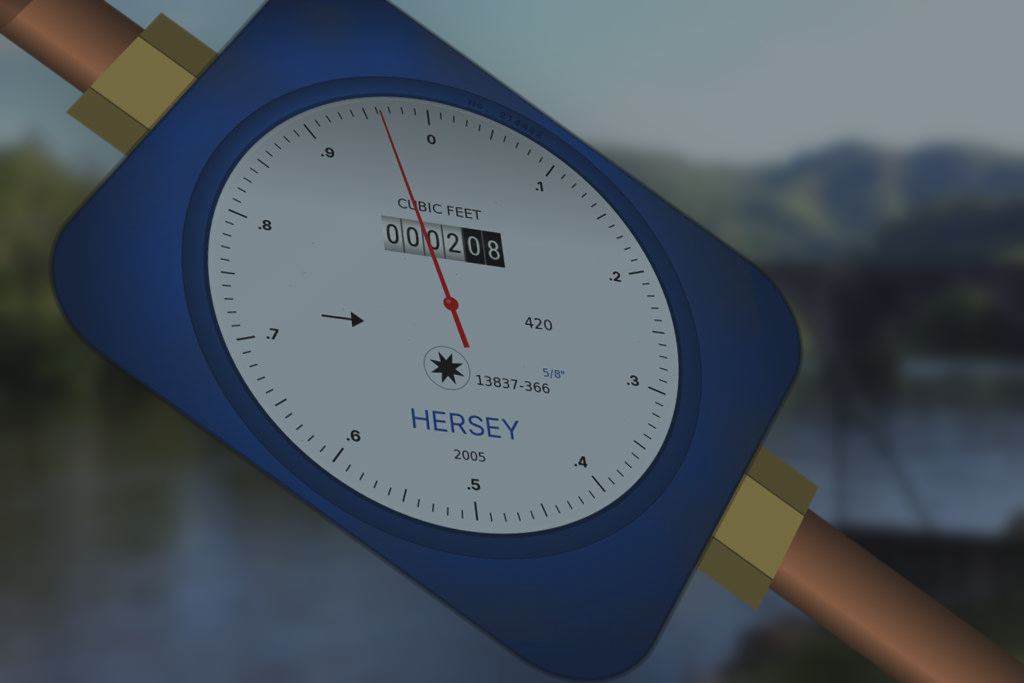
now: 207.96
